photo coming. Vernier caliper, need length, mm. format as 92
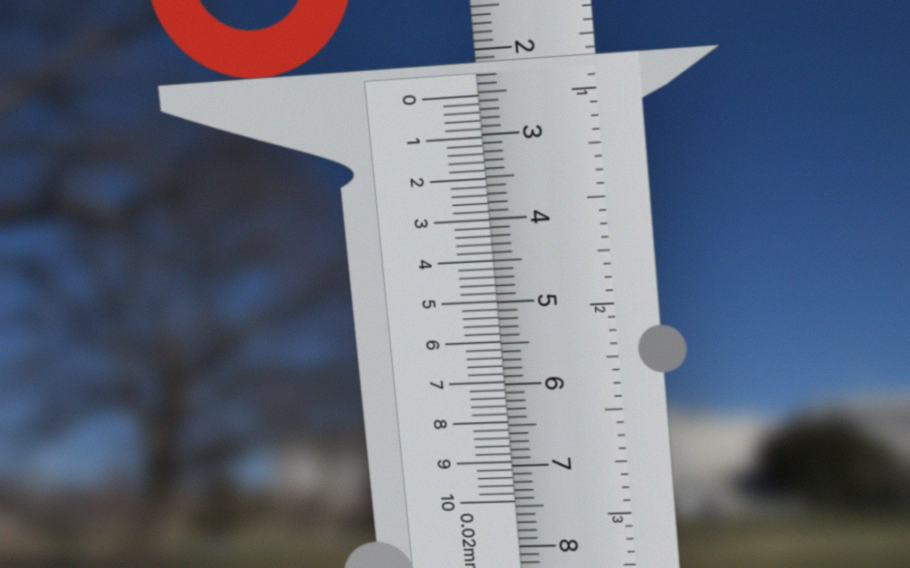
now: 25.4
